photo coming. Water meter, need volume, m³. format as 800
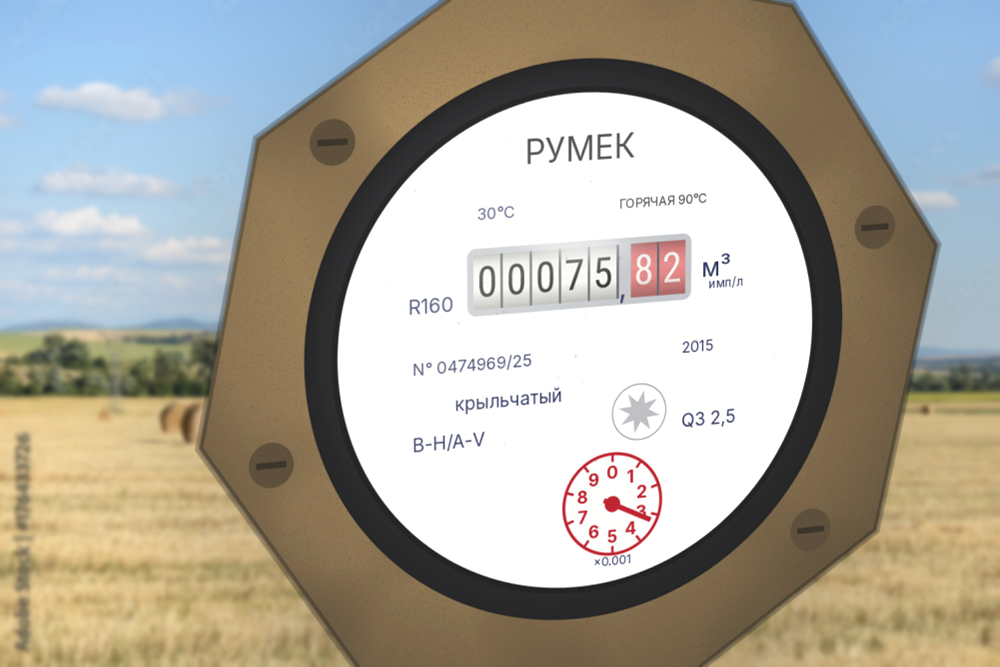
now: 75.823
